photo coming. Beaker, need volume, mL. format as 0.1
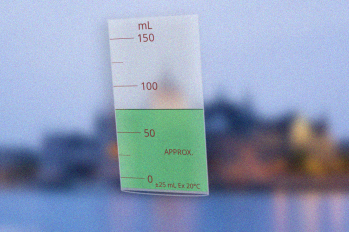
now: 75
